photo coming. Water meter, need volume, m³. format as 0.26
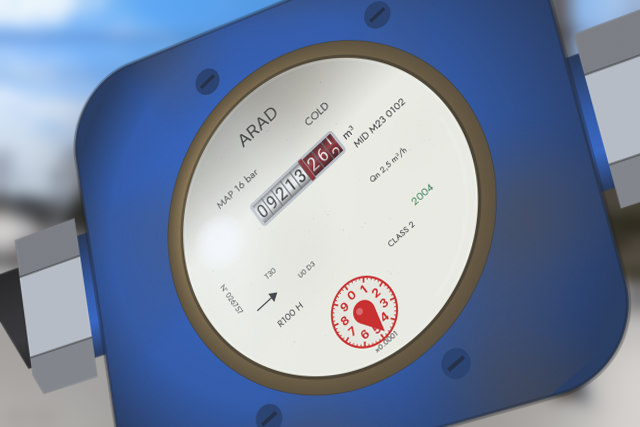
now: 9213.2614
